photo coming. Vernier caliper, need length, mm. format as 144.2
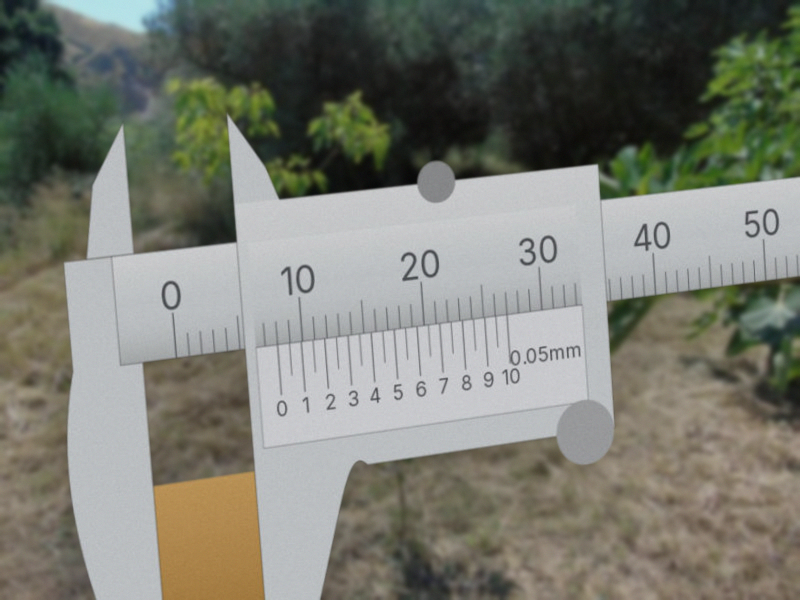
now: 8.0
